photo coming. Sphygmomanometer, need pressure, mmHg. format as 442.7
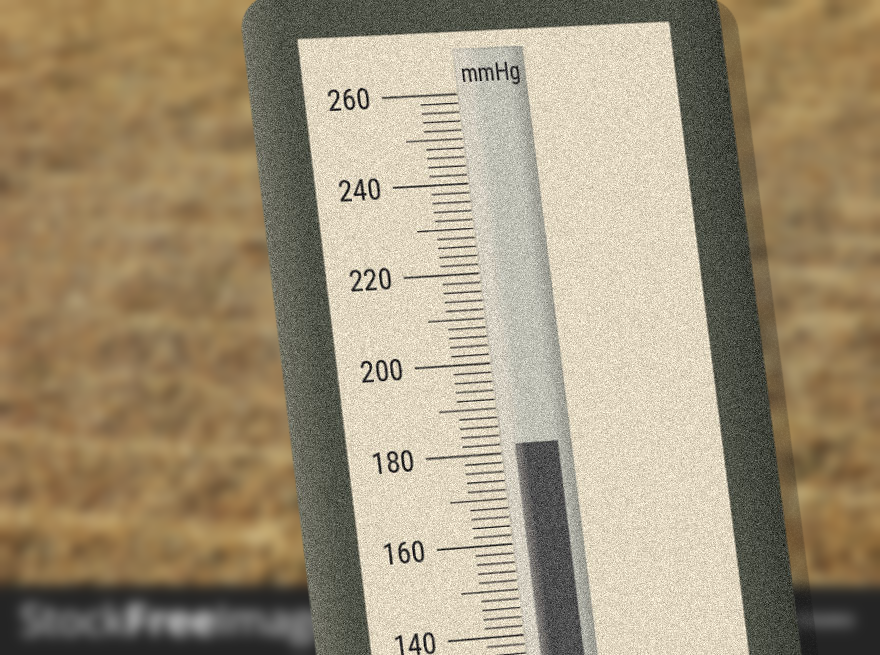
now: 182
